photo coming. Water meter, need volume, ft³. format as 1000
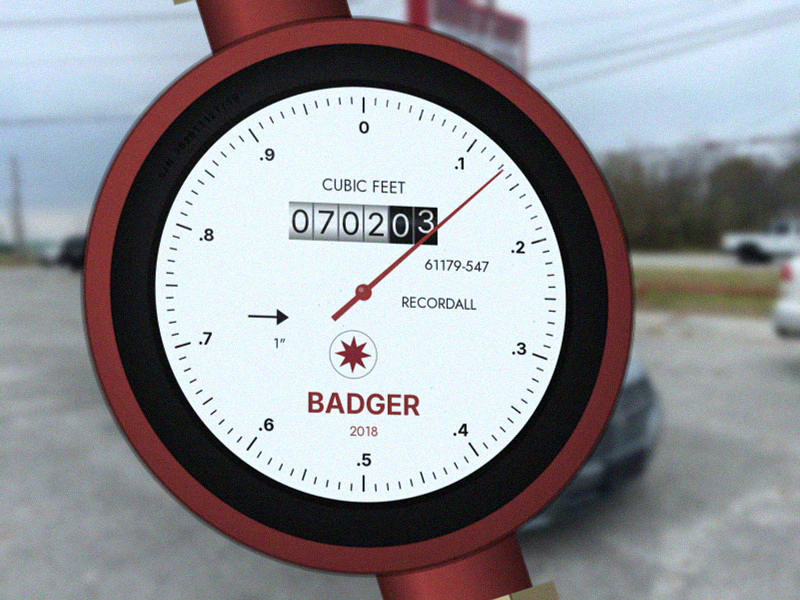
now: 70203.13
